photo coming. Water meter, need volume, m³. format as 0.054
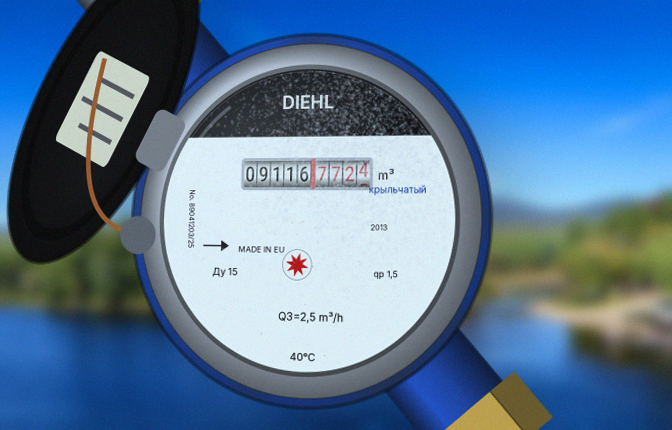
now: 9116.7724
